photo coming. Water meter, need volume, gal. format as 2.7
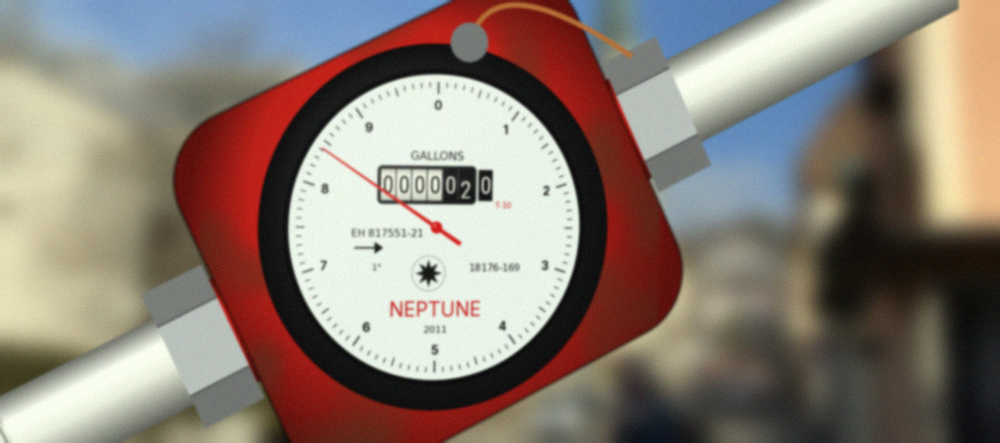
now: 18.4
